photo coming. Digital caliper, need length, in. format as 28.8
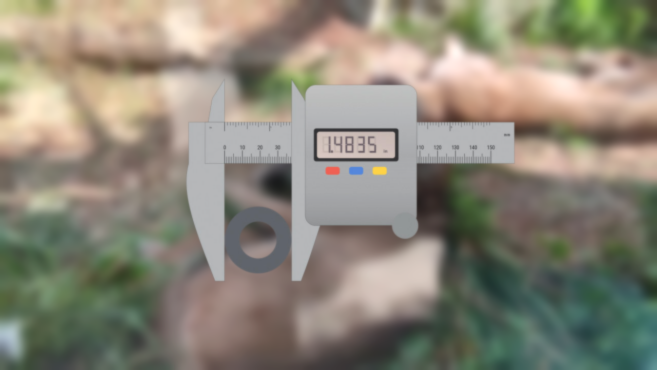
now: 1.4835
